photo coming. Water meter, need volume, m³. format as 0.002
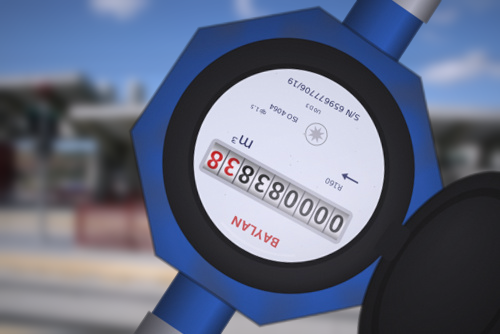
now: 838.38
